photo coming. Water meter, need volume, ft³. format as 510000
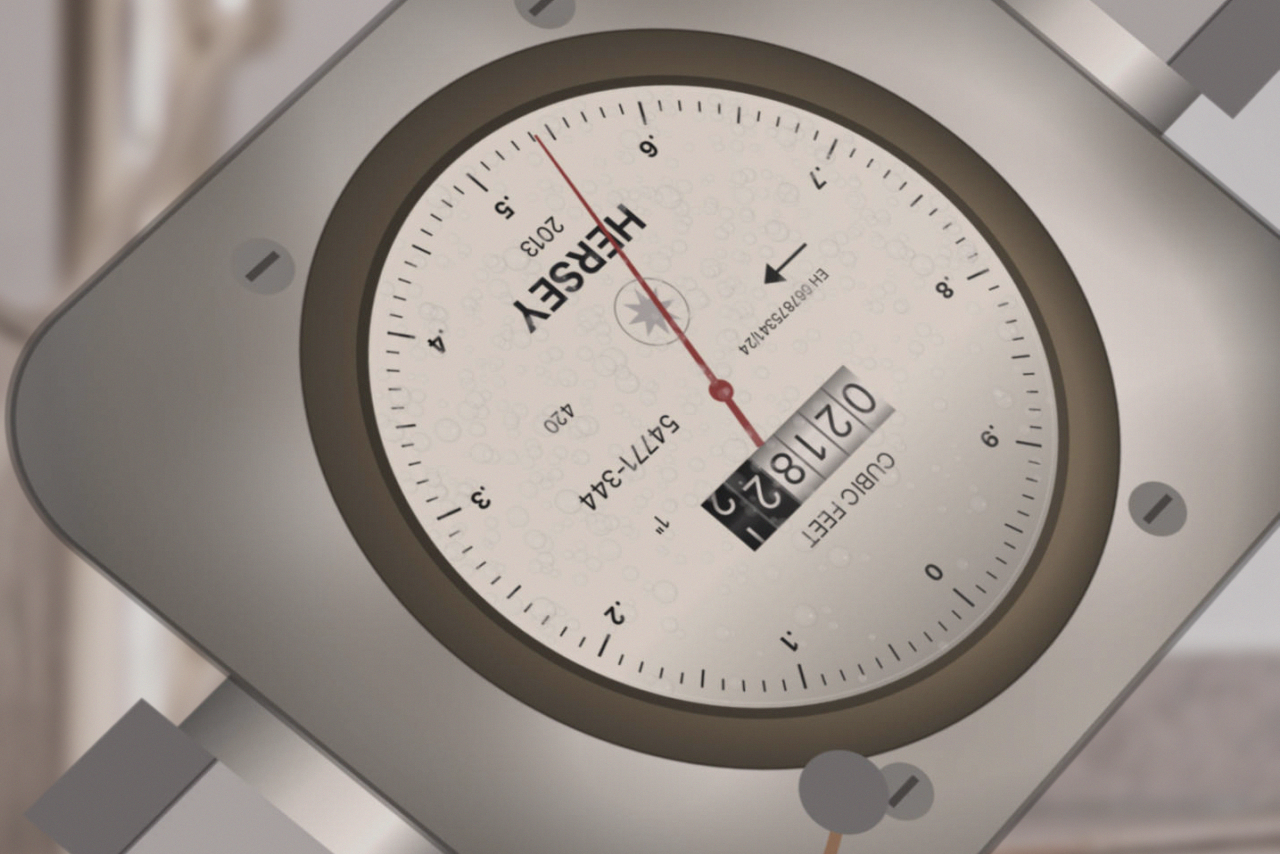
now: 21821.54
